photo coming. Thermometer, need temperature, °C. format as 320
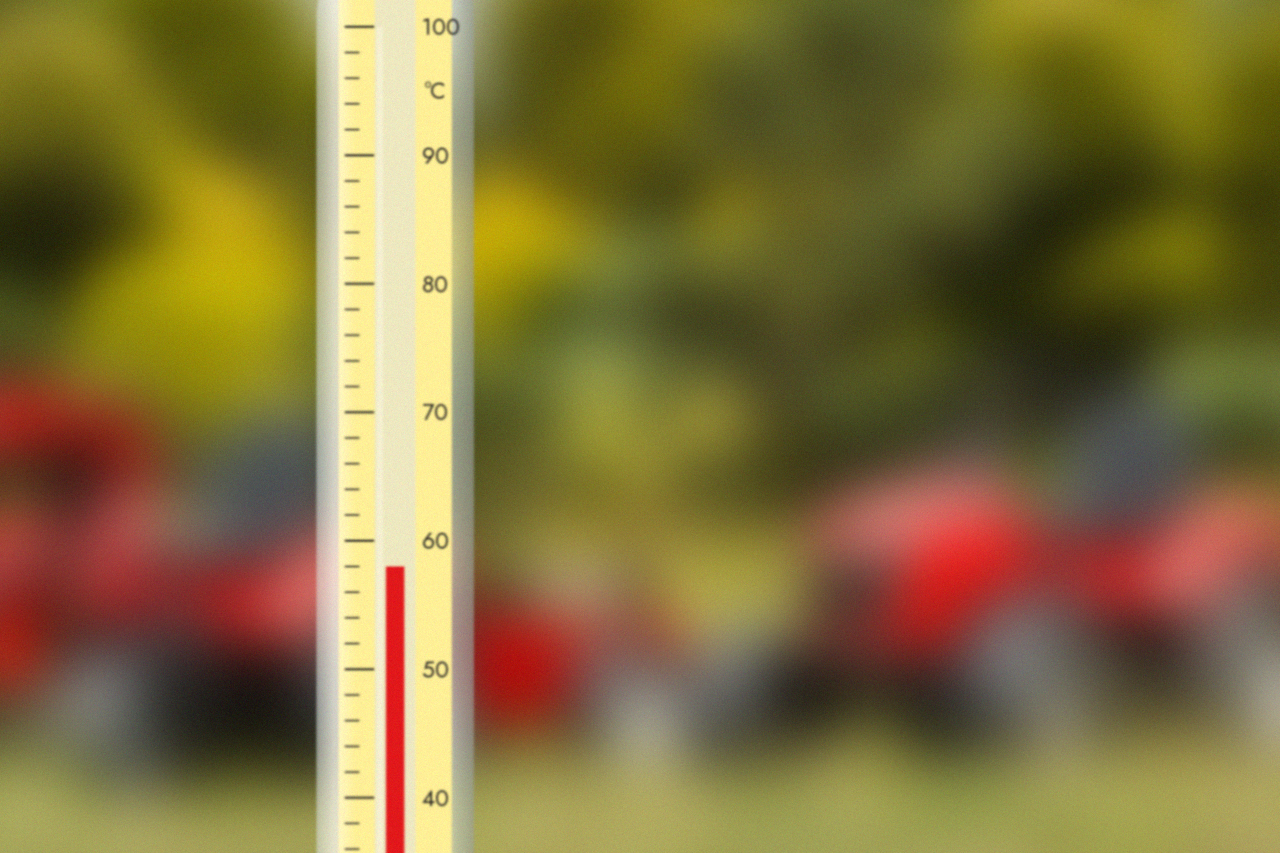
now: 58
